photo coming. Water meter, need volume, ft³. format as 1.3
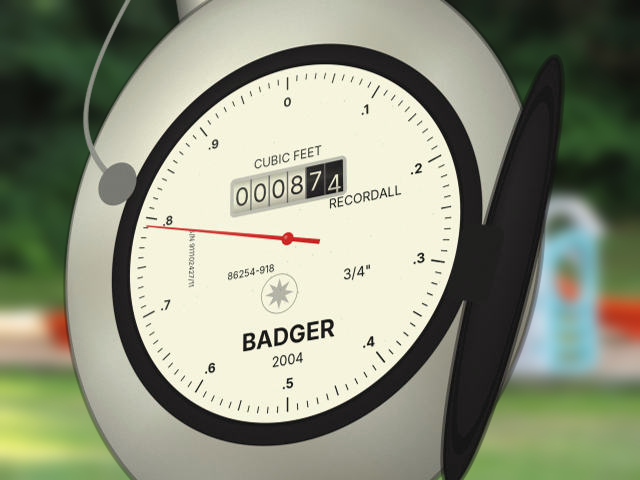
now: 873.79
